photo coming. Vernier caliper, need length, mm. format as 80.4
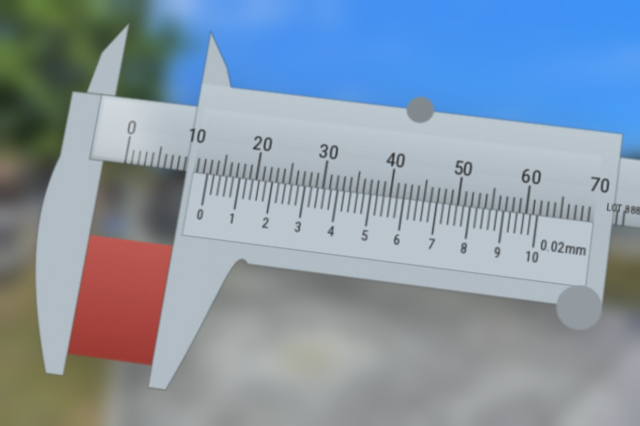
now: 12.6
